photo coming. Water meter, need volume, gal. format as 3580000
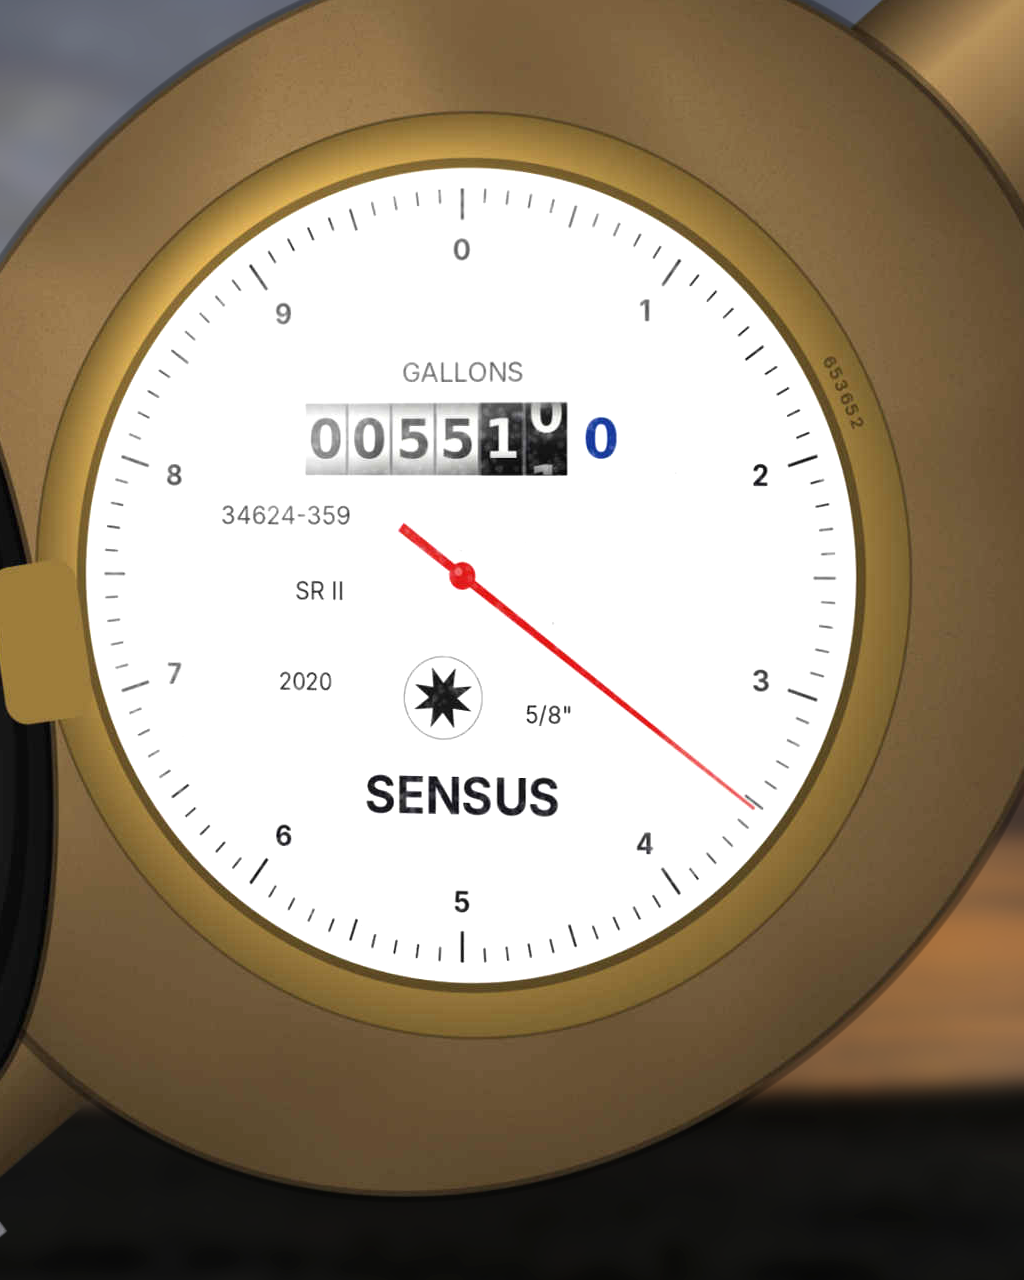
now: 55103.5
